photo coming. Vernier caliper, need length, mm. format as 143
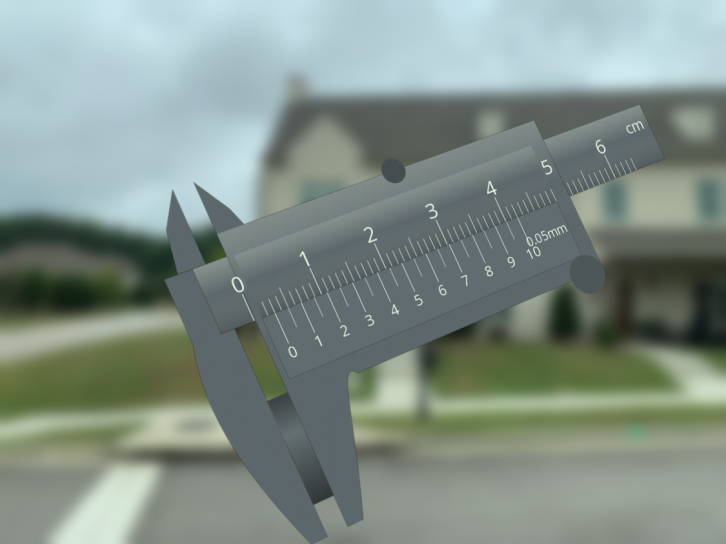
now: 3.0
